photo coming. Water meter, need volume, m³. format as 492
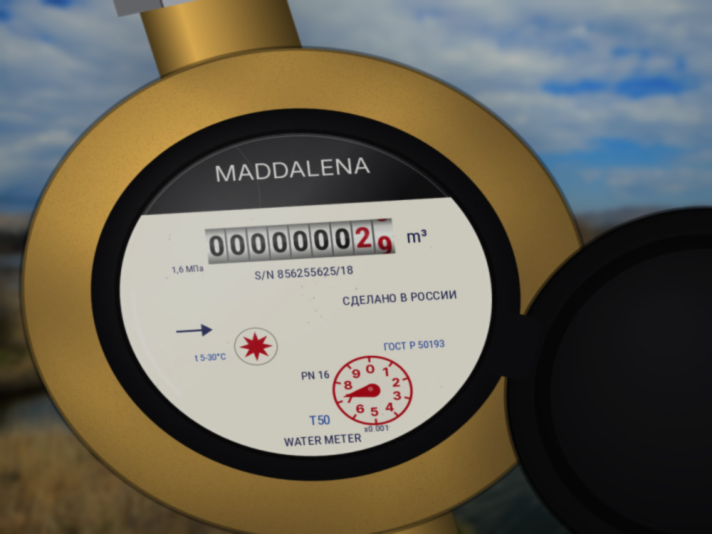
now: 0.287
